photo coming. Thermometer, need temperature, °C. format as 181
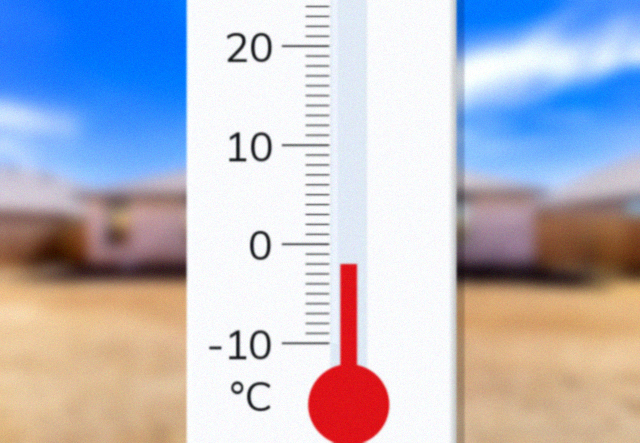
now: -2
